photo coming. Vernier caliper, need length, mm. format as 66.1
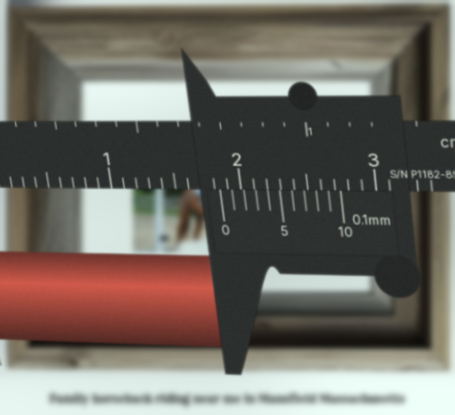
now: 18.4
